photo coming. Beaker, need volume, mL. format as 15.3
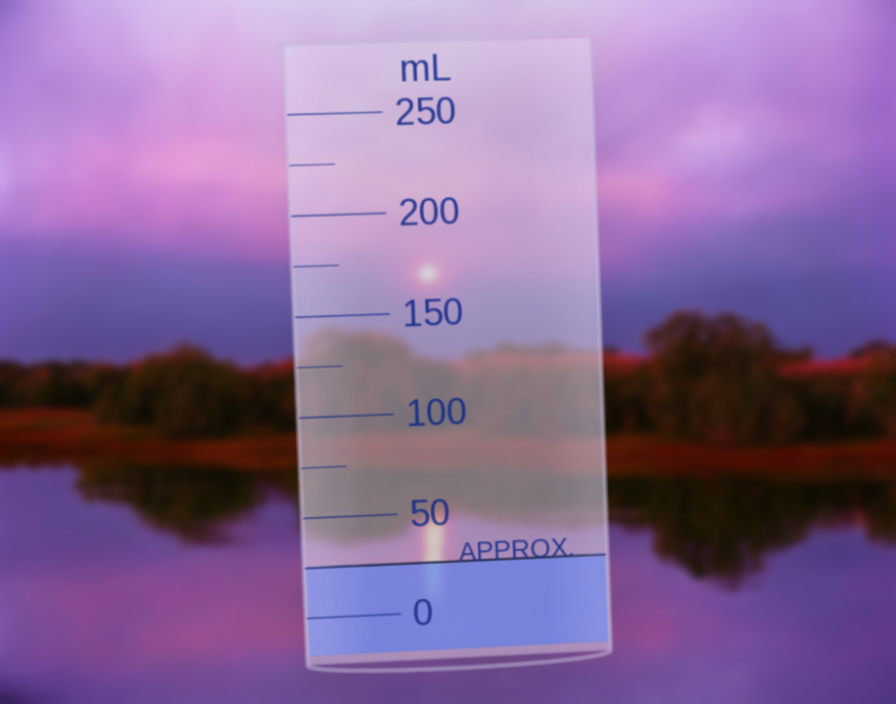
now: 25
